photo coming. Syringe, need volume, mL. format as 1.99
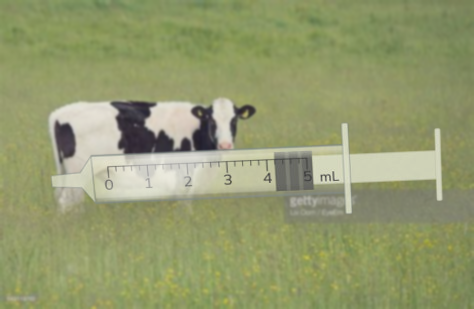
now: 4.2
